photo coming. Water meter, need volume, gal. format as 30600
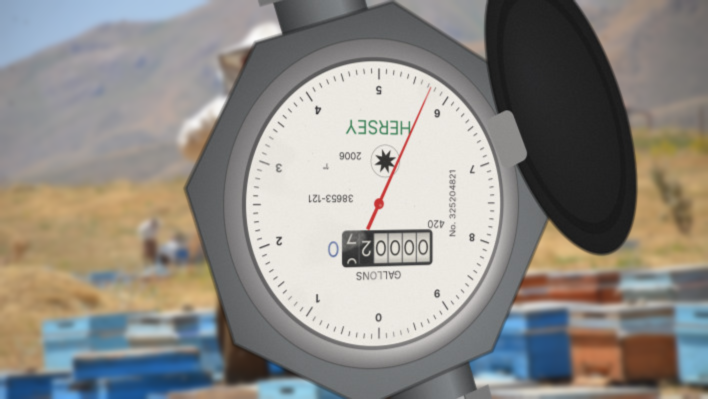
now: 265.7
